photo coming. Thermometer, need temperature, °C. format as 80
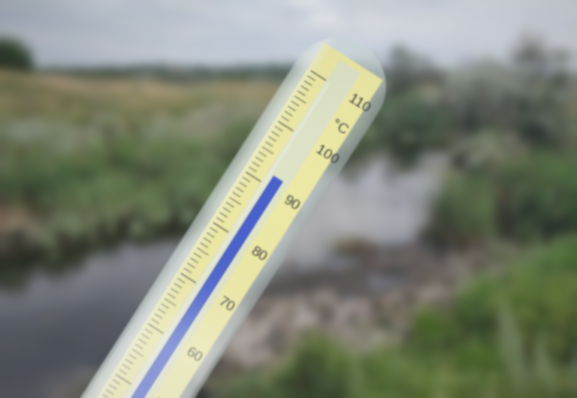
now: 92
